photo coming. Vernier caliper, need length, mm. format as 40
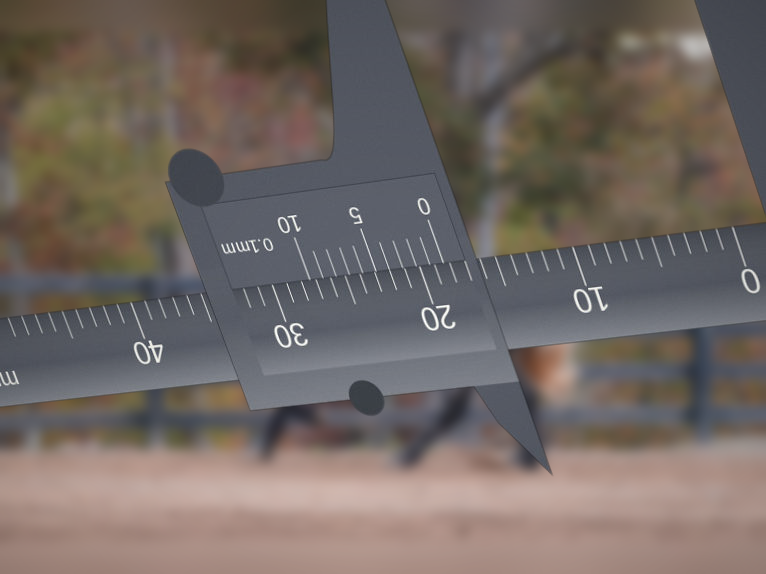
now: 18.4
